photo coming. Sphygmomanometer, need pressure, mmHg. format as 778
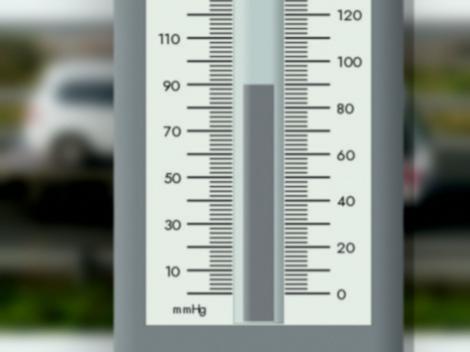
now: 90
